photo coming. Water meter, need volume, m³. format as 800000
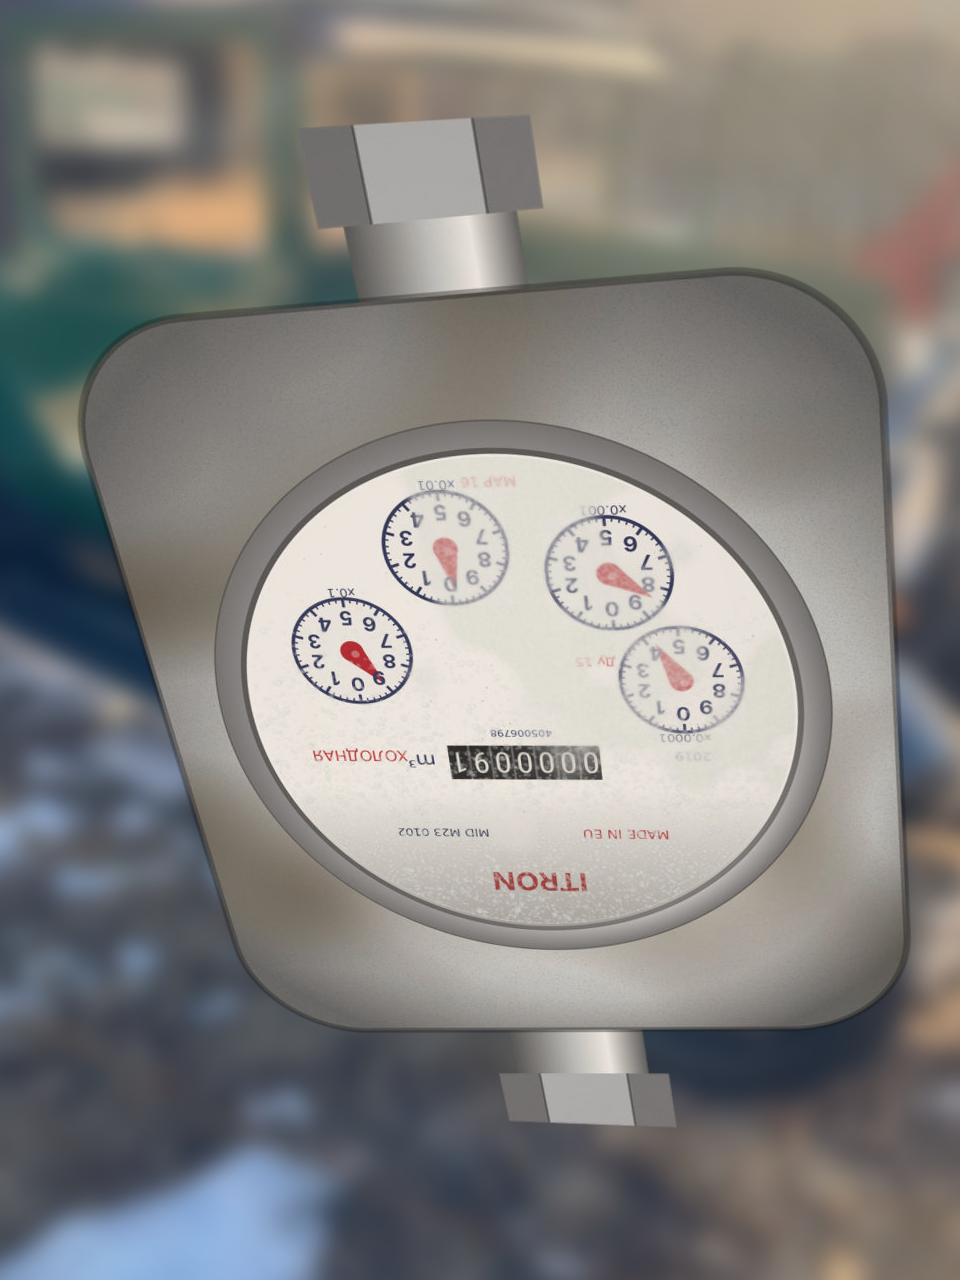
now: 91.8984
